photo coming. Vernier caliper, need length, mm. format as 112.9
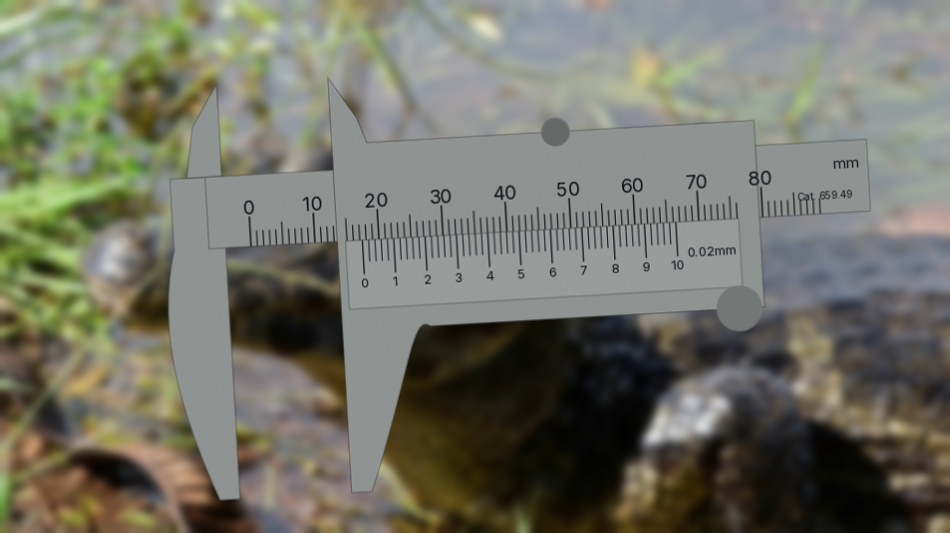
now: 17.4
